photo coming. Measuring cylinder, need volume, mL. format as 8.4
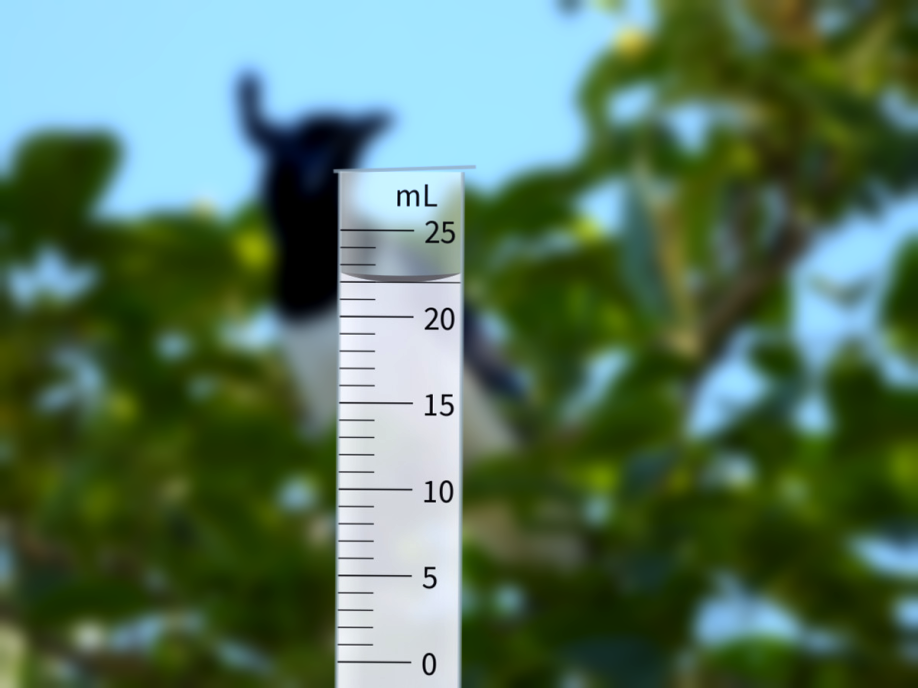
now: 22
